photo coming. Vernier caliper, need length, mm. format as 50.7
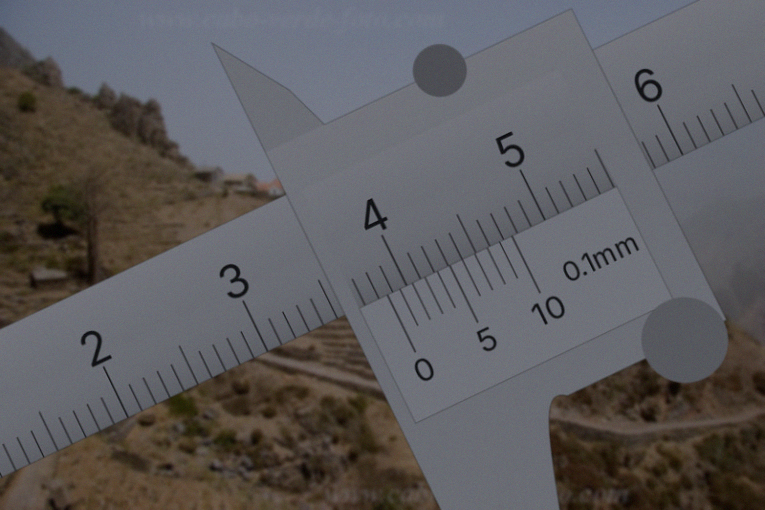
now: 38.6
